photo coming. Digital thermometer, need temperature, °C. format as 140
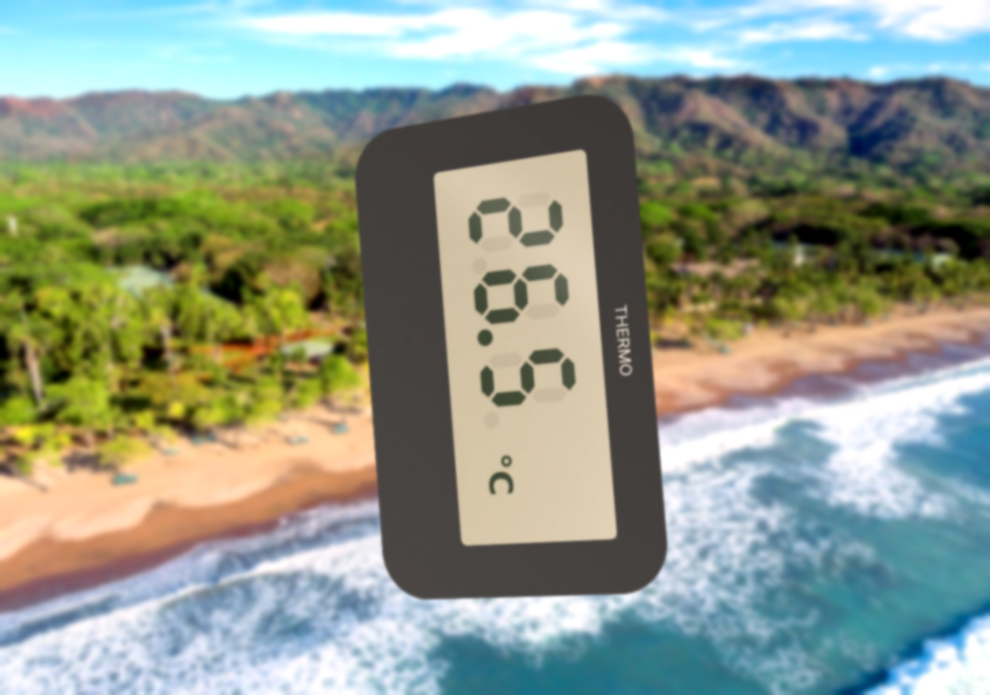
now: 26.5
